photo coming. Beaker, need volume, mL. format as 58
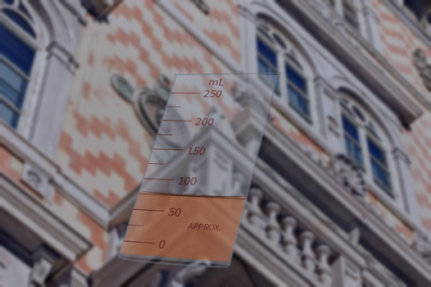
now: 75
